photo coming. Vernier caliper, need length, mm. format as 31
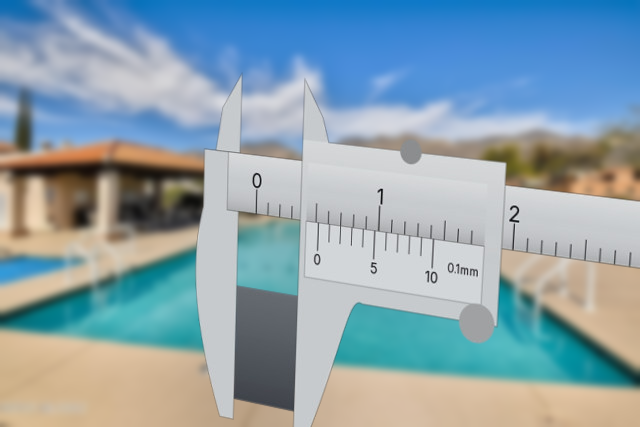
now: 5.2
